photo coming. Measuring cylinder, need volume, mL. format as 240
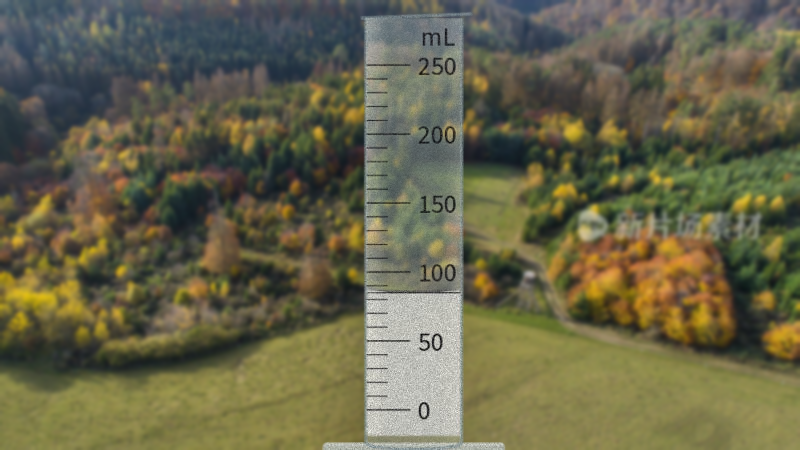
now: 85
